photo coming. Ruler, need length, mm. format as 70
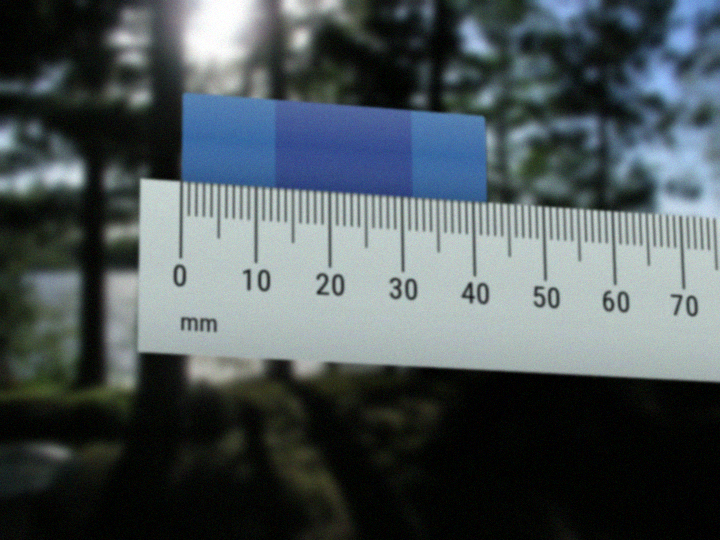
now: 42
